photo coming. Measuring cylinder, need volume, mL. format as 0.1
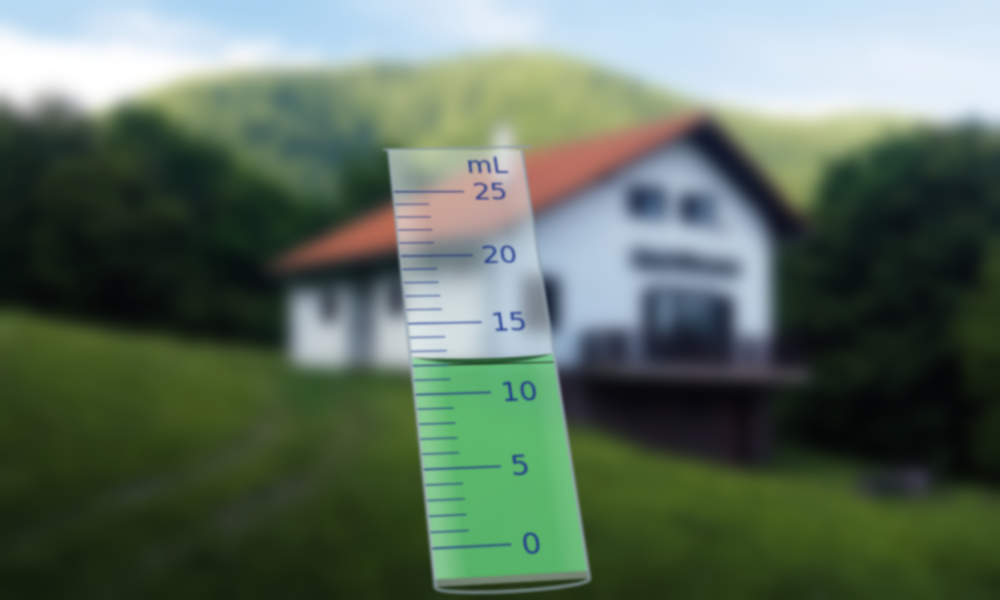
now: 12
